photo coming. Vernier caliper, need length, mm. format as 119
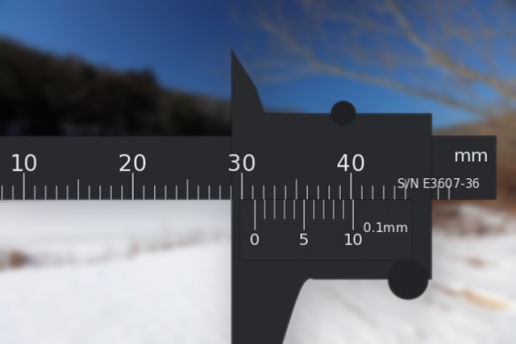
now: 31.2
